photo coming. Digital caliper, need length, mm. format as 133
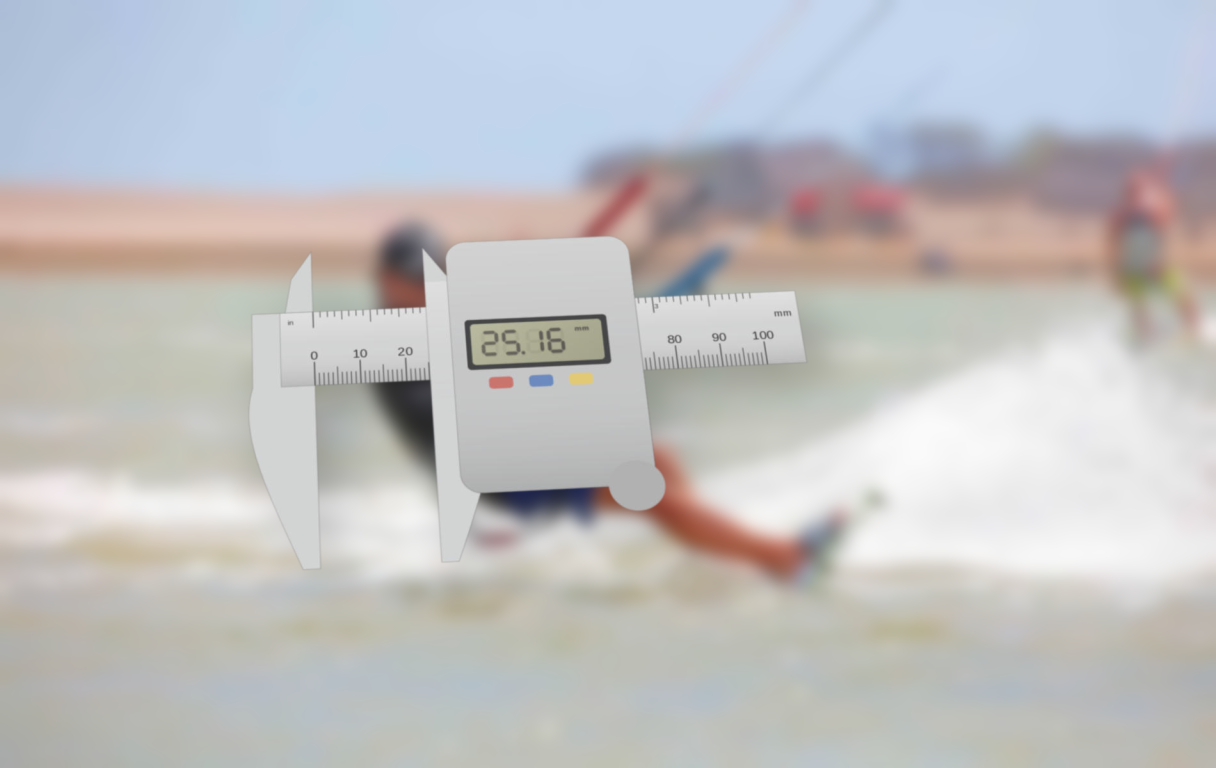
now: 25.16
